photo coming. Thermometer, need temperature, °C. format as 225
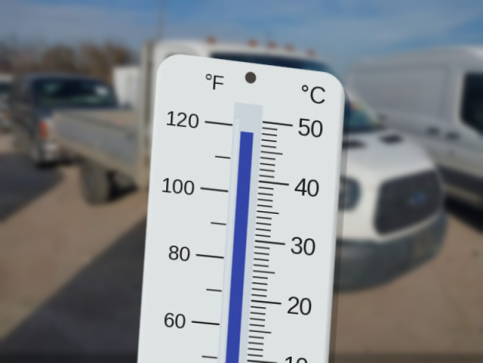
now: 48
